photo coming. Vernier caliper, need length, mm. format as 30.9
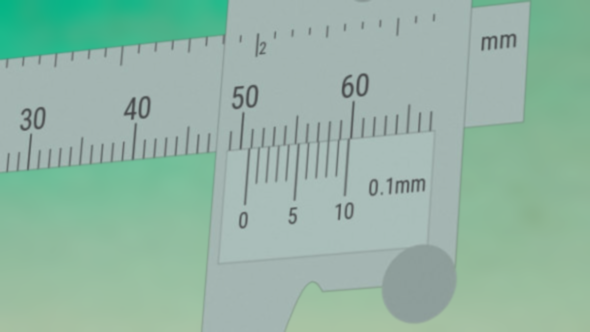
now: 50.8
